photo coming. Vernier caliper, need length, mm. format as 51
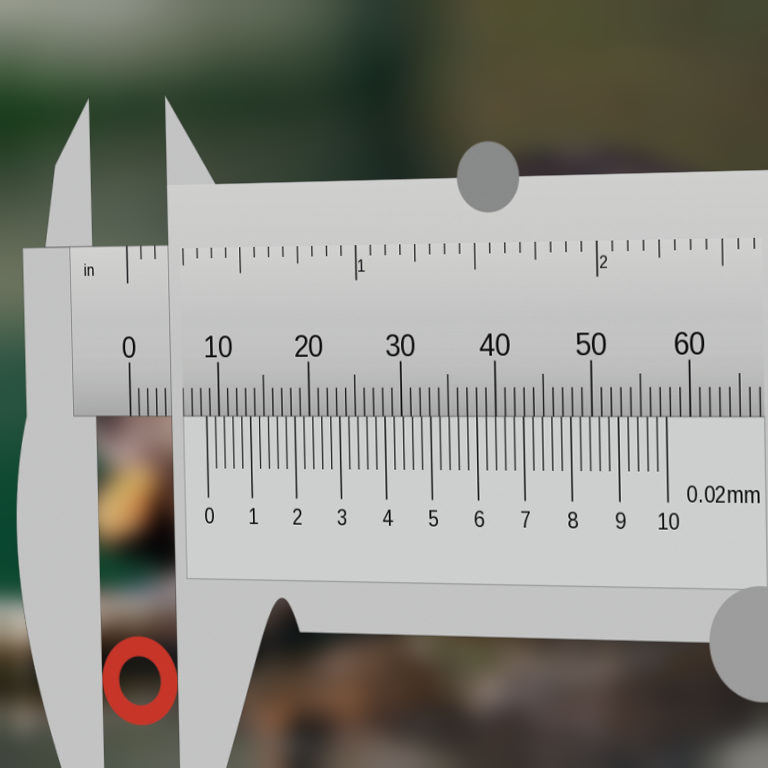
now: 8.6
